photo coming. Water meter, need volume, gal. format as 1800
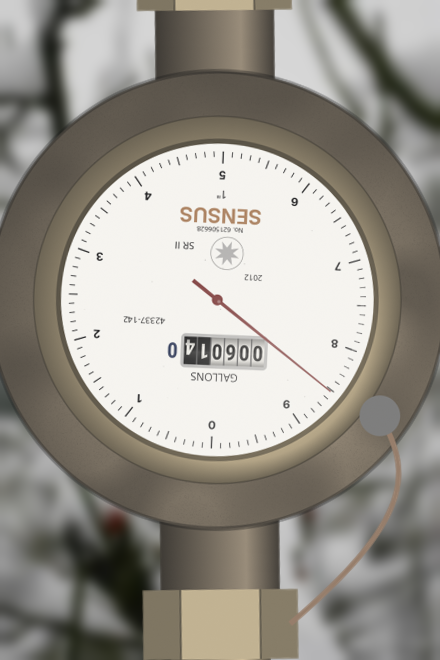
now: 60138.5
